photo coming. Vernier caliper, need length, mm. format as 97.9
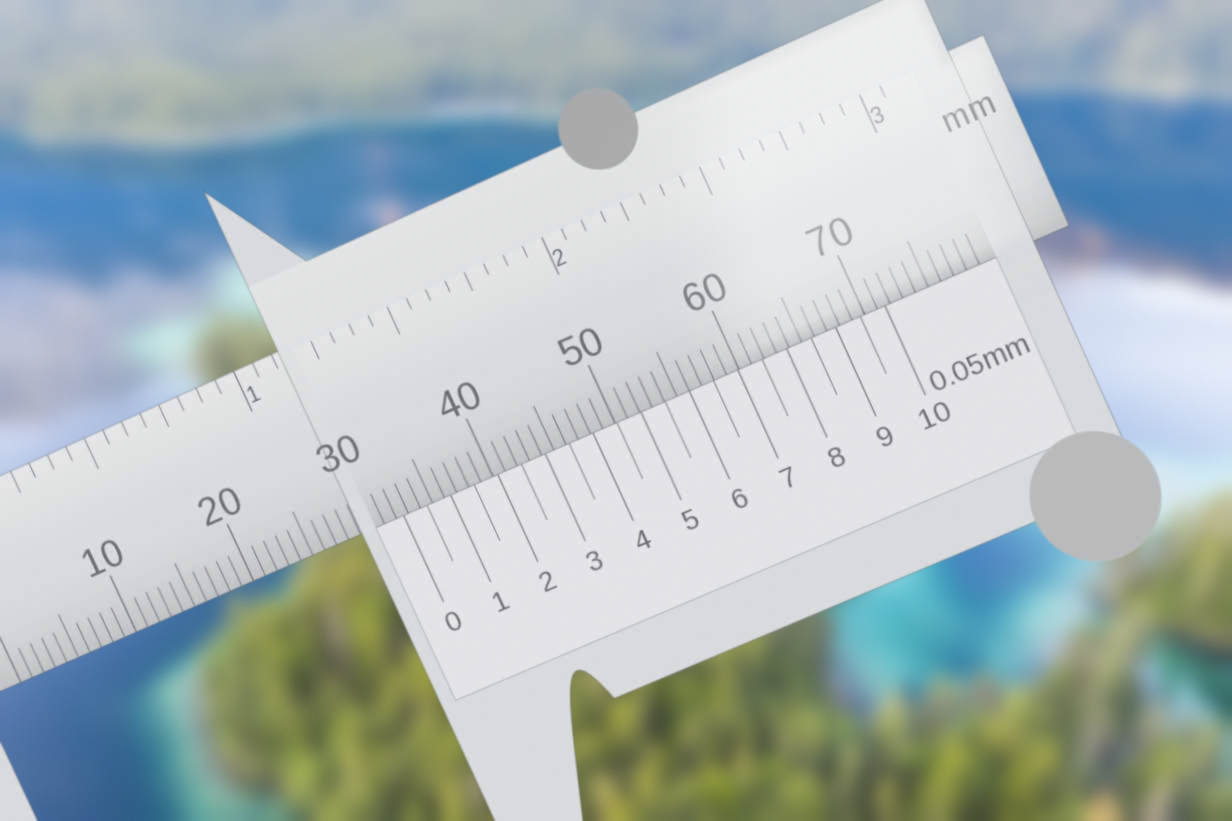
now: 32.6
